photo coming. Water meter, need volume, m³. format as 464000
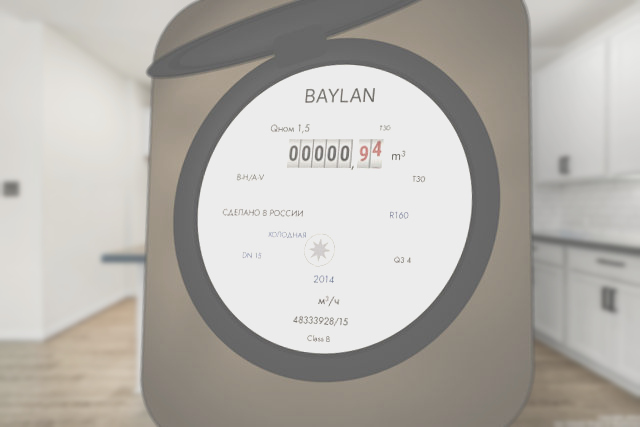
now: 0.94
